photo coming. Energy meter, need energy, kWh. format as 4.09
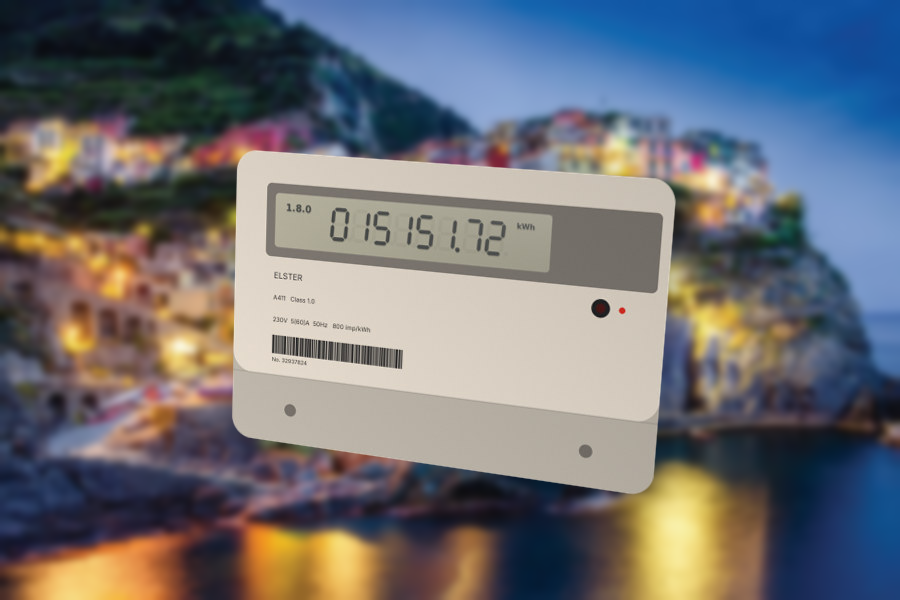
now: 15151.72
